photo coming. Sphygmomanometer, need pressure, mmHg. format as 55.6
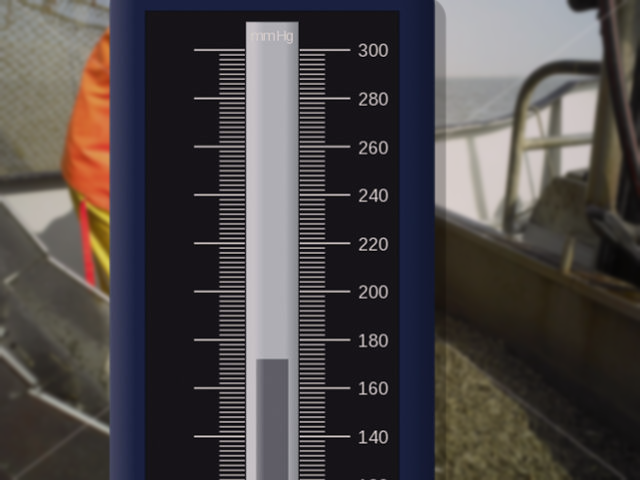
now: 172
